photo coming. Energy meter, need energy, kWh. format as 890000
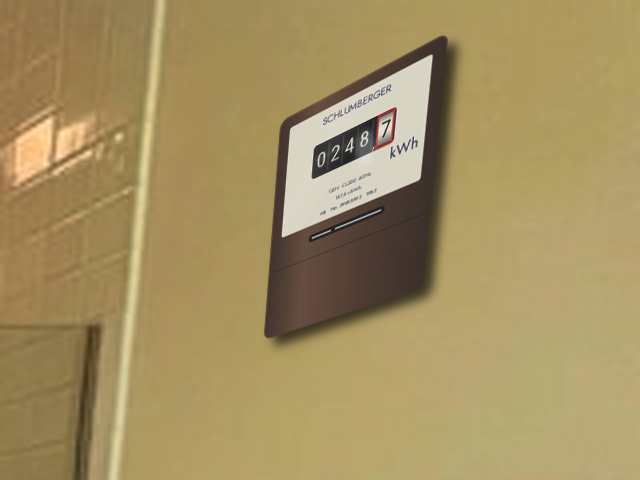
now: 248.7
